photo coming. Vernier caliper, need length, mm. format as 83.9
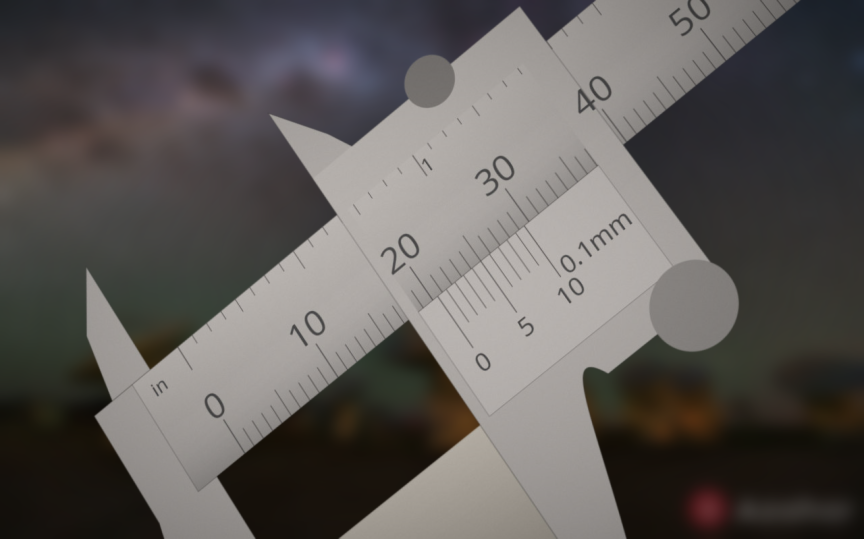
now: 20.5
